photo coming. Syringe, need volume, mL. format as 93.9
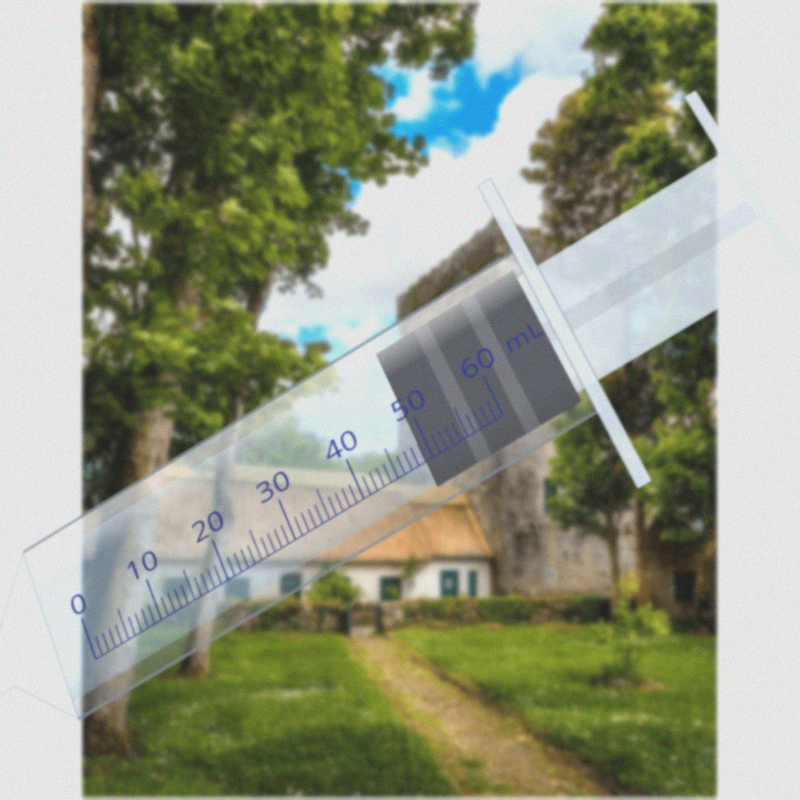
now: 49
